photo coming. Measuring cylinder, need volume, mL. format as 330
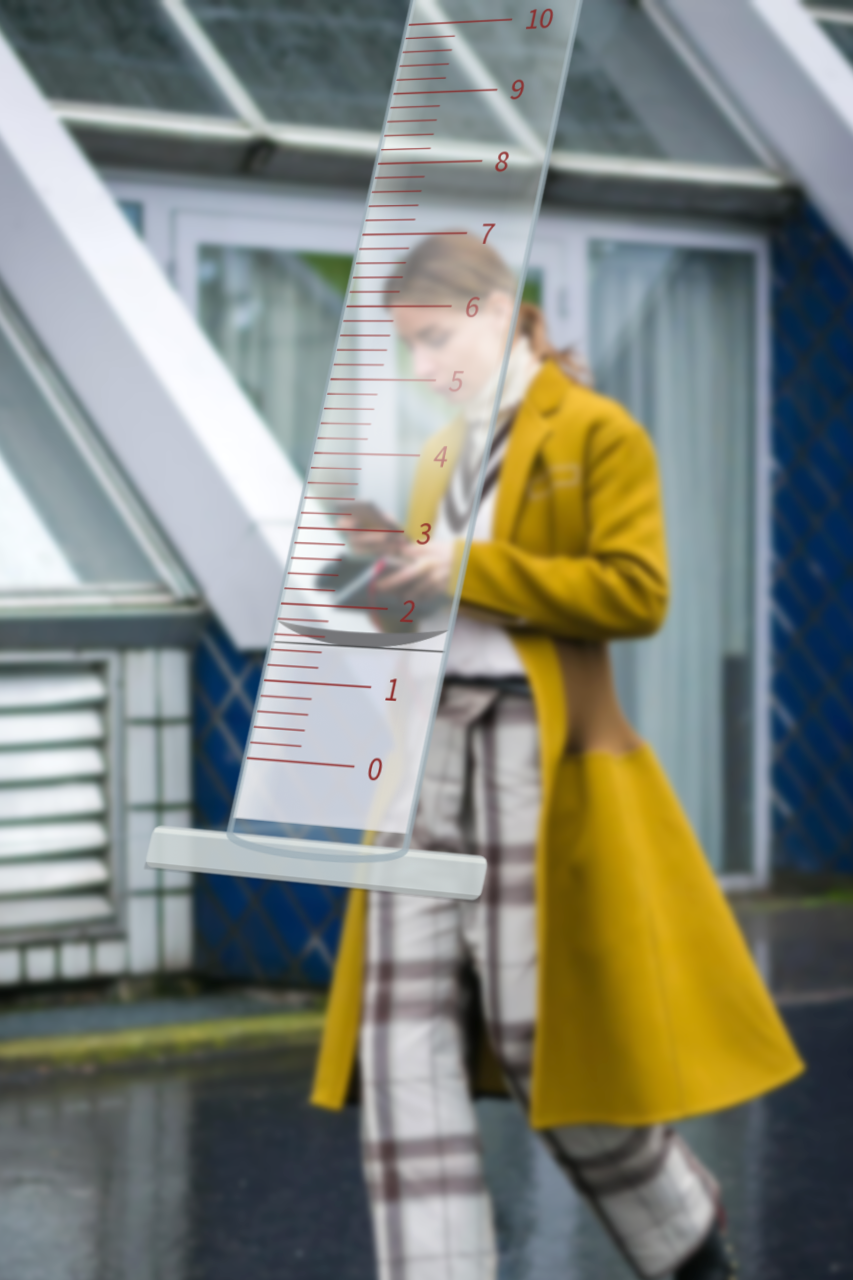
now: 1.5
